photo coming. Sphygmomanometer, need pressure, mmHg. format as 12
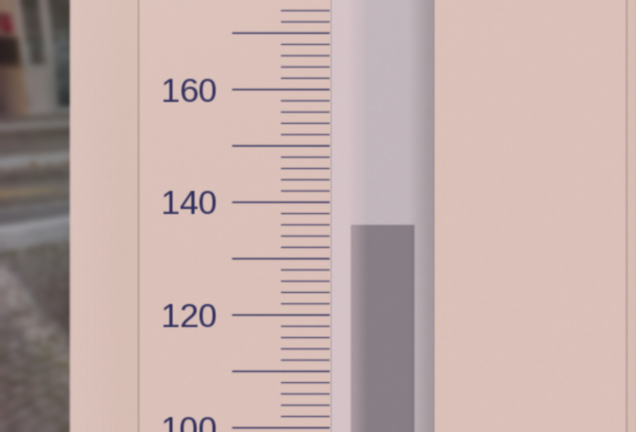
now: 136
